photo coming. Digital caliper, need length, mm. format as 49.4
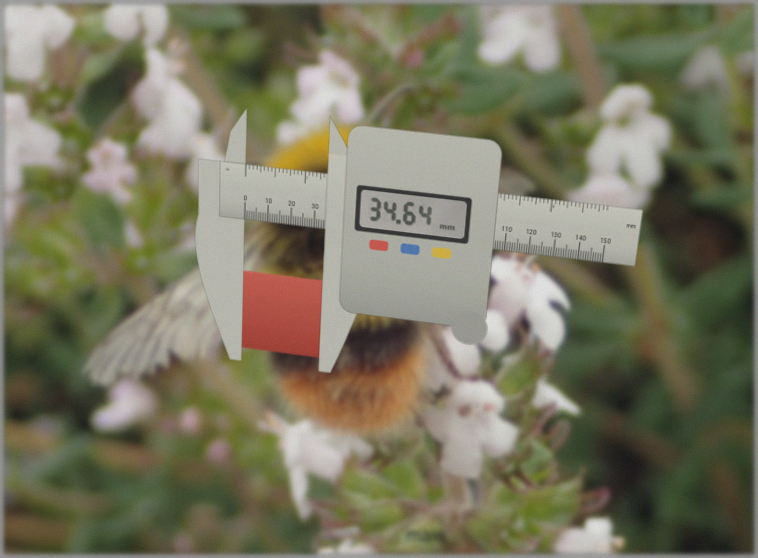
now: 34.64
